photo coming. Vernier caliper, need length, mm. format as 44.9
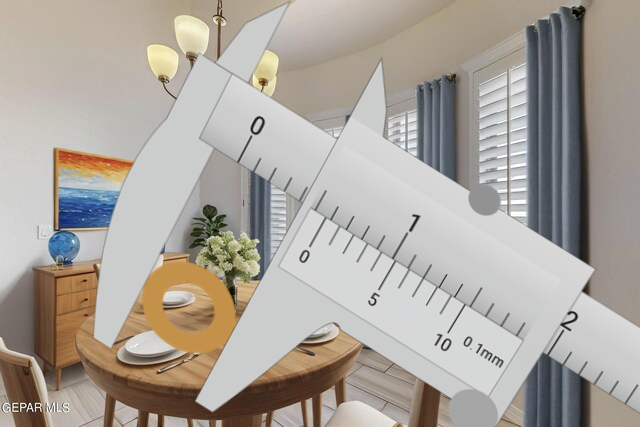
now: 5.7
